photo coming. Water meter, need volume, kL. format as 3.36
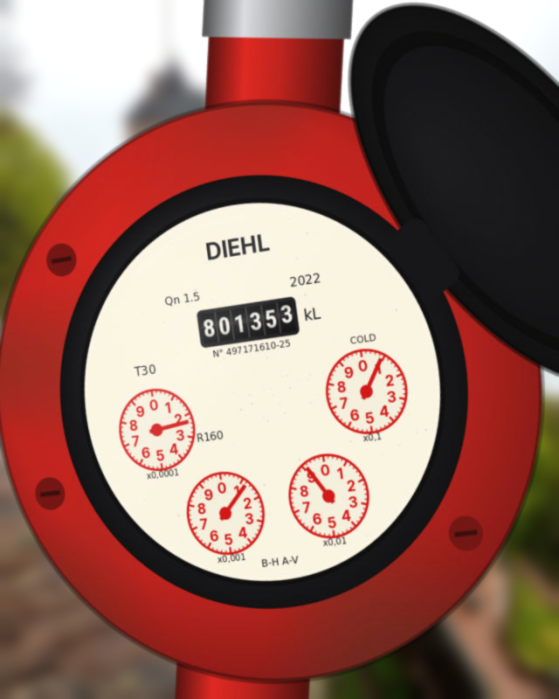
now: 801353.0912
